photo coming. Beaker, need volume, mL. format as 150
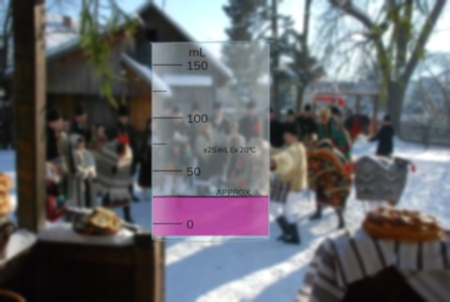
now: 25
